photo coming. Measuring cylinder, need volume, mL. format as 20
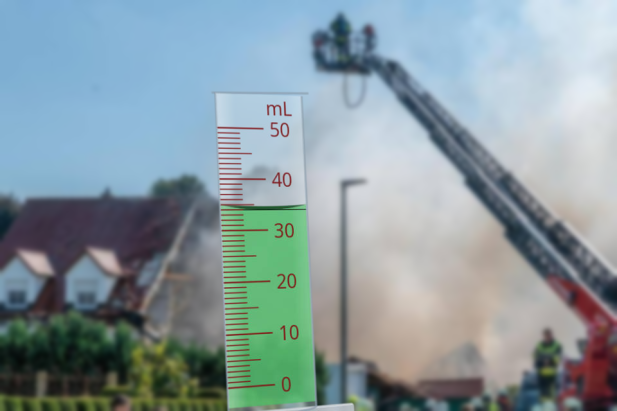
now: 34
